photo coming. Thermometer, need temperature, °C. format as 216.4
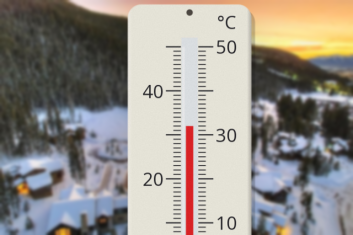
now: 32
